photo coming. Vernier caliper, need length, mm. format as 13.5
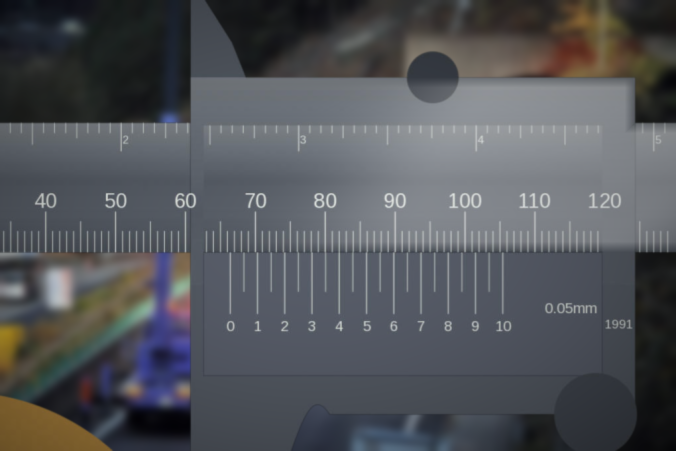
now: 66.4
